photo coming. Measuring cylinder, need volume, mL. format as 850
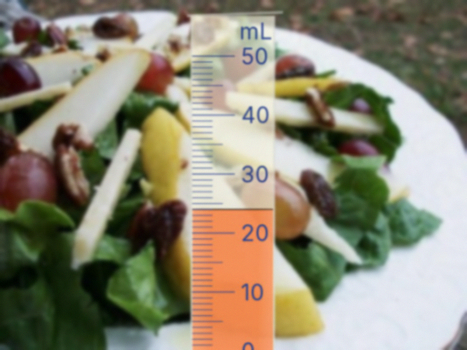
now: 24
